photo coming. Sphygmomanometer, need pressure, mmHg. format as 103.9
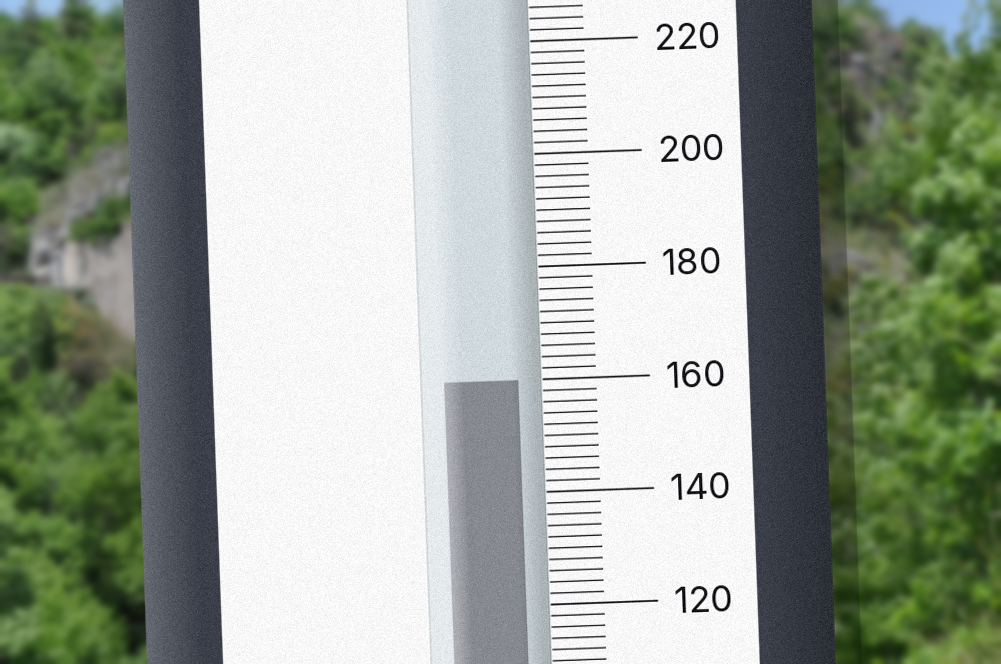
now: 160
